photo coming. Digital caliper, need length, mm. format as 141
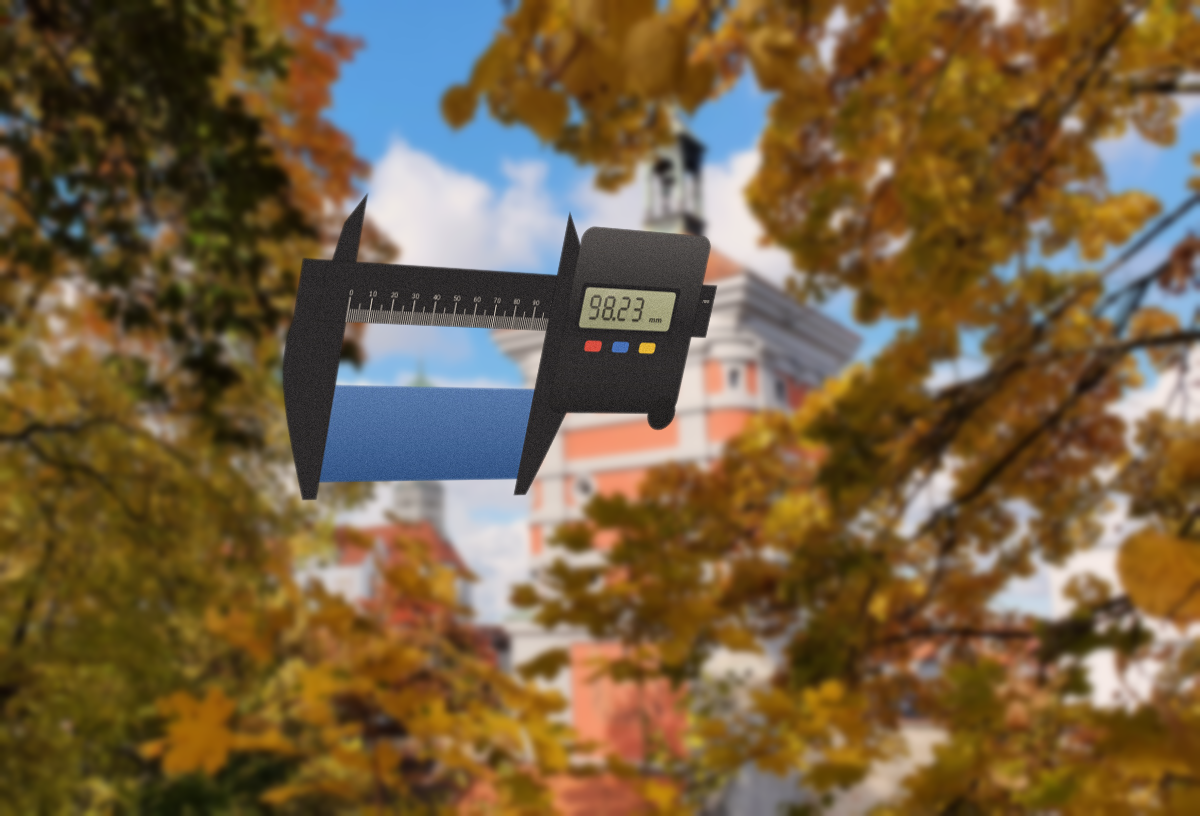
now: 98.23
